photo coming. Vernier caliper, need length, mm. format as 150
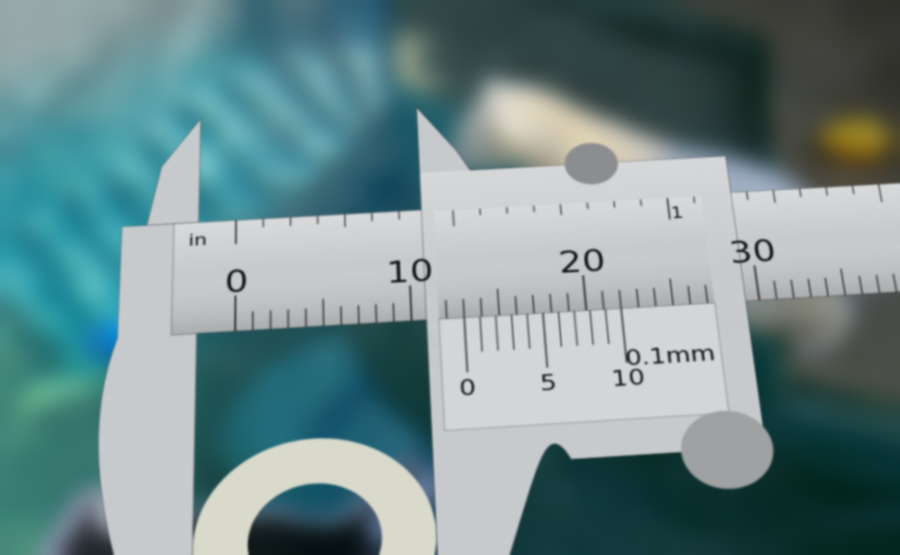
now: 13.0
